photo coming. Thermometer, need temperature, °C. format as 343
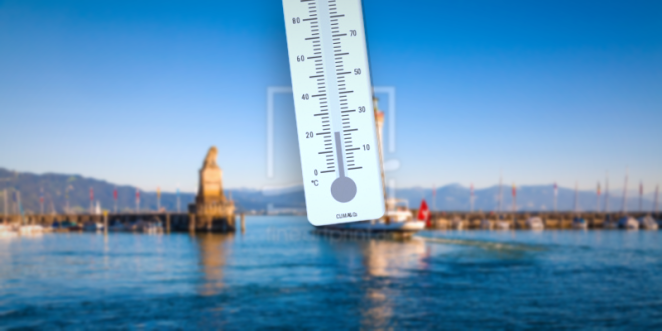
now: 20
